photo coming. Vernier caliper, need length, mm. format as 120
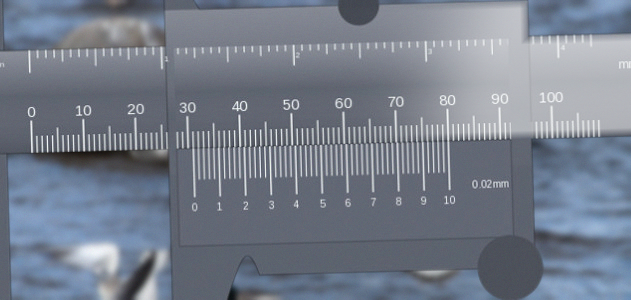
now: 31.0
